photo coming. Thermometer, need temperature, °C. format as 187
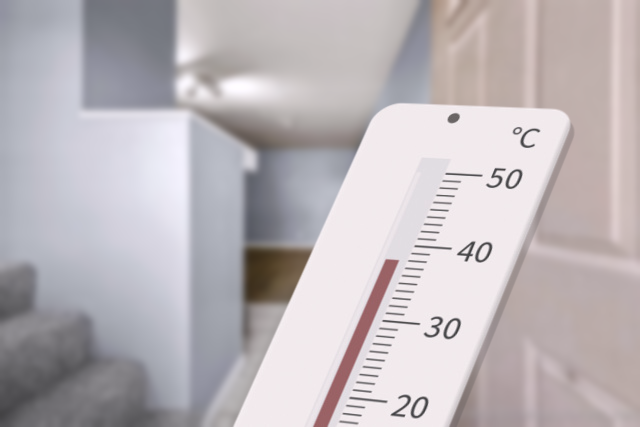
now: 38
